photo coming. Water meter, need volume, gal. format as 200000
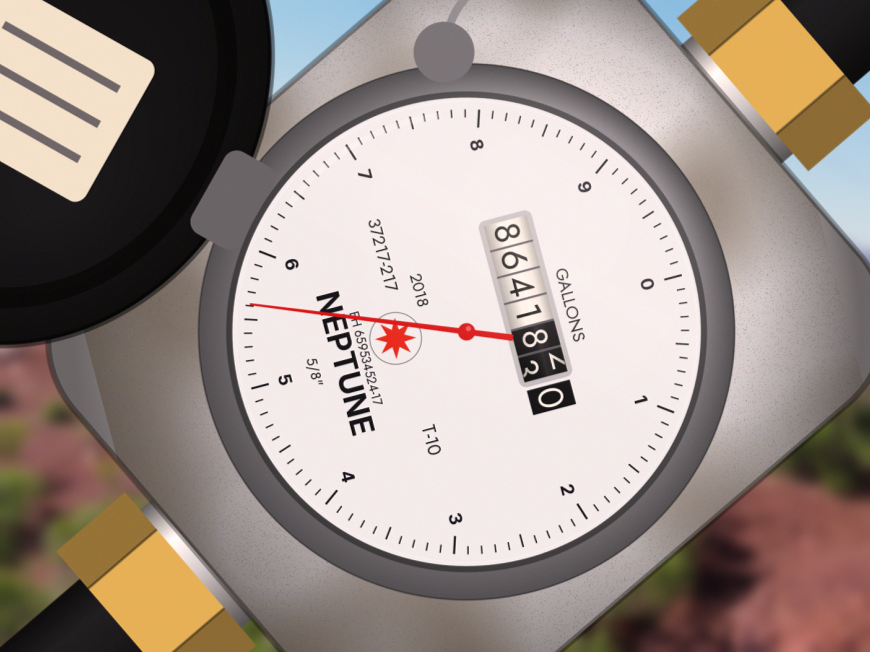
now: 8641825.6
